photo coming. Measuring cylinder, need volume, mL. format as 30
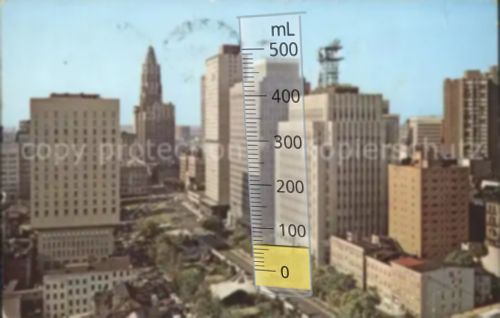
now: 60
